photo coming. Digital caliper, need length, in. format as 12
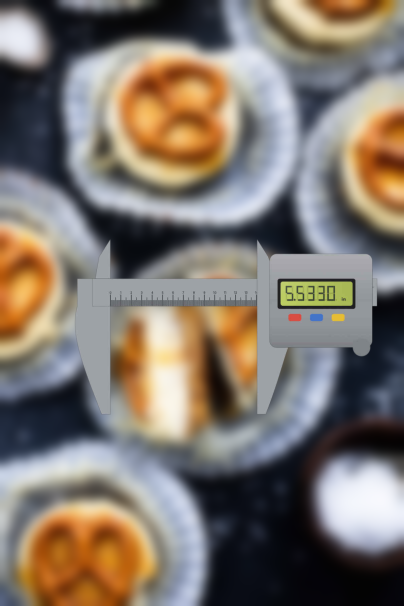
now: 5.5330
